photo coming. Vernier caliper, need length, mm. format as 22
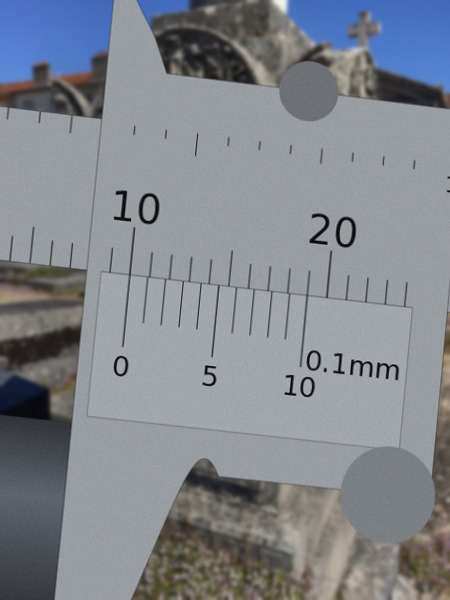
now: 10.0
